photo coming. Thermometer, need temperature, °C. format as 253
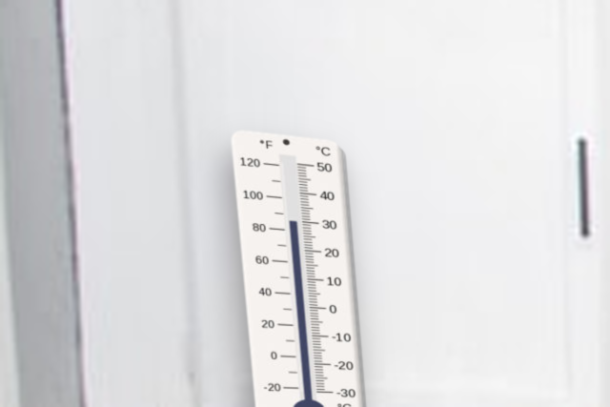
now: 30
